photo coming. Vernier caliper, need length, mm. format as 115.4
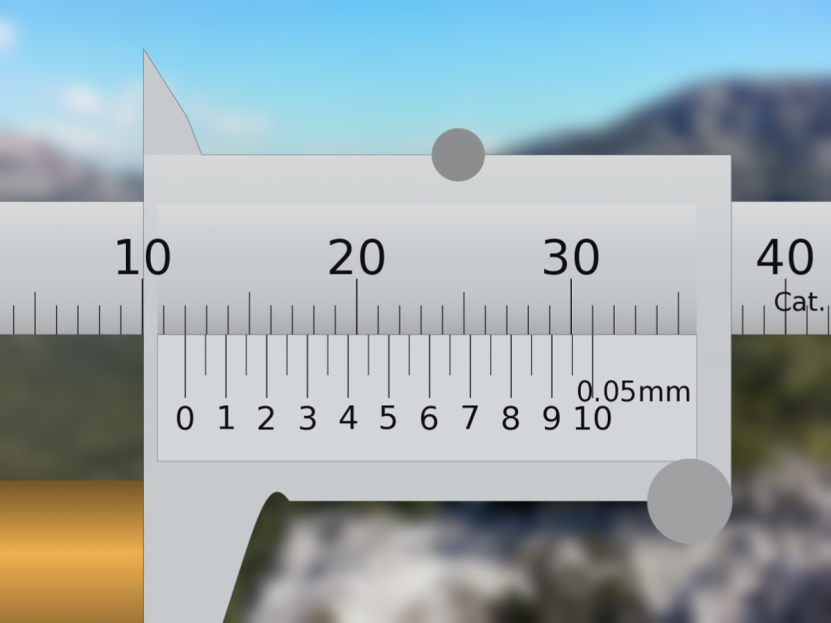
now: 12.00
